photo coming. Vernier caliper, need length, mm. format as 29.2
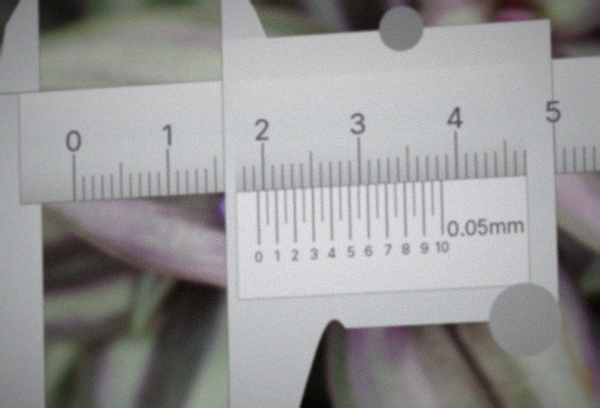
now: 19.4
